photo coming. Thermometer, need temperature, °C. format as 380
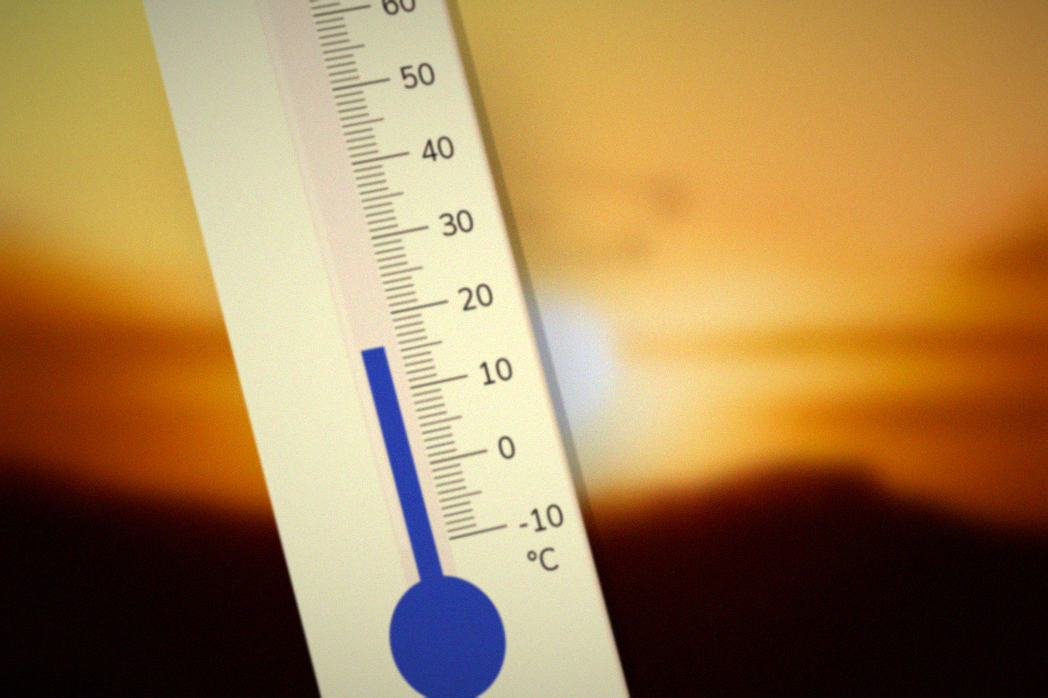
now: 16
